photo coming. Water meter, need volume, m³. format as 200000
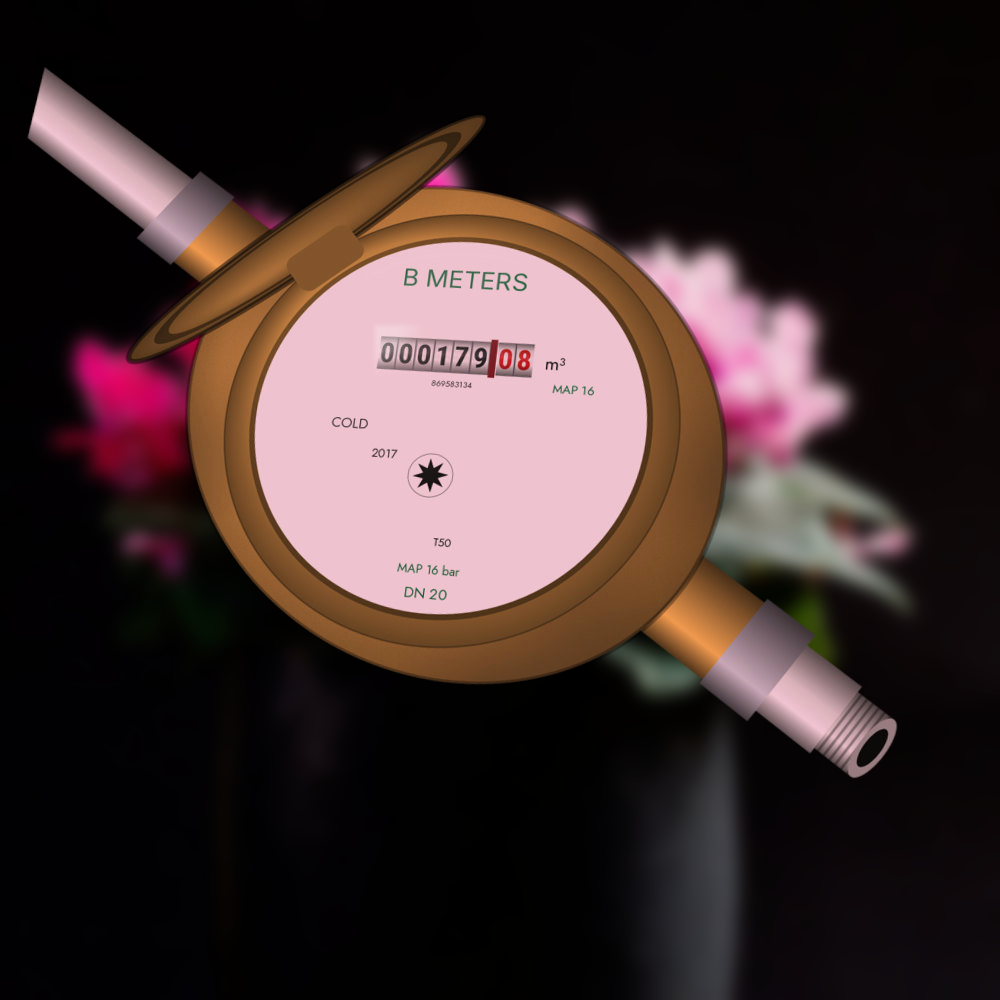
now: 179.08
